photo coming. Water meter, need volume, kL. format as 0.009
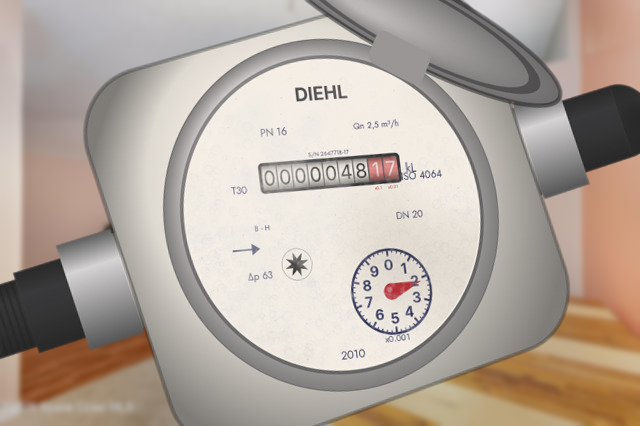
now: 48.172
